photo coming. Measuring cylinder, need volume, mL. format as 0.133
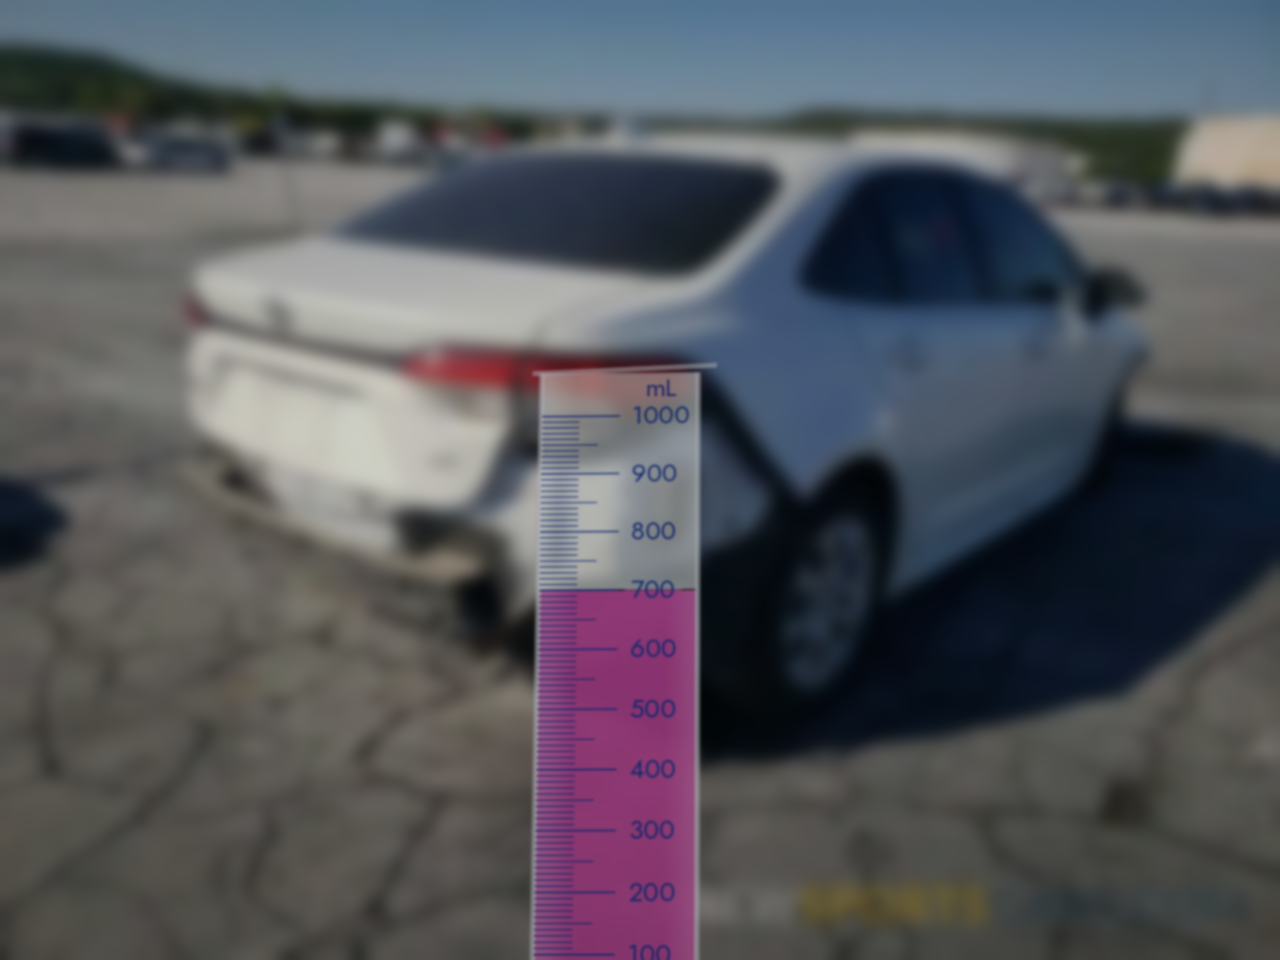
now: 700
